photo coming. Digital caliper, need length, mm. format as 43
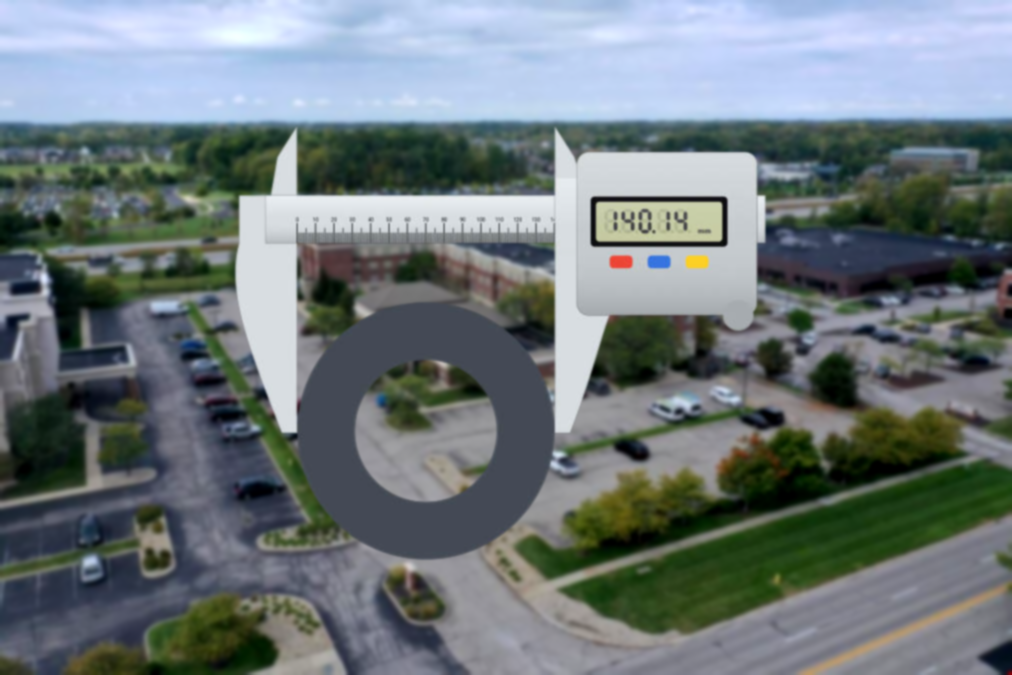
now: 140.14
